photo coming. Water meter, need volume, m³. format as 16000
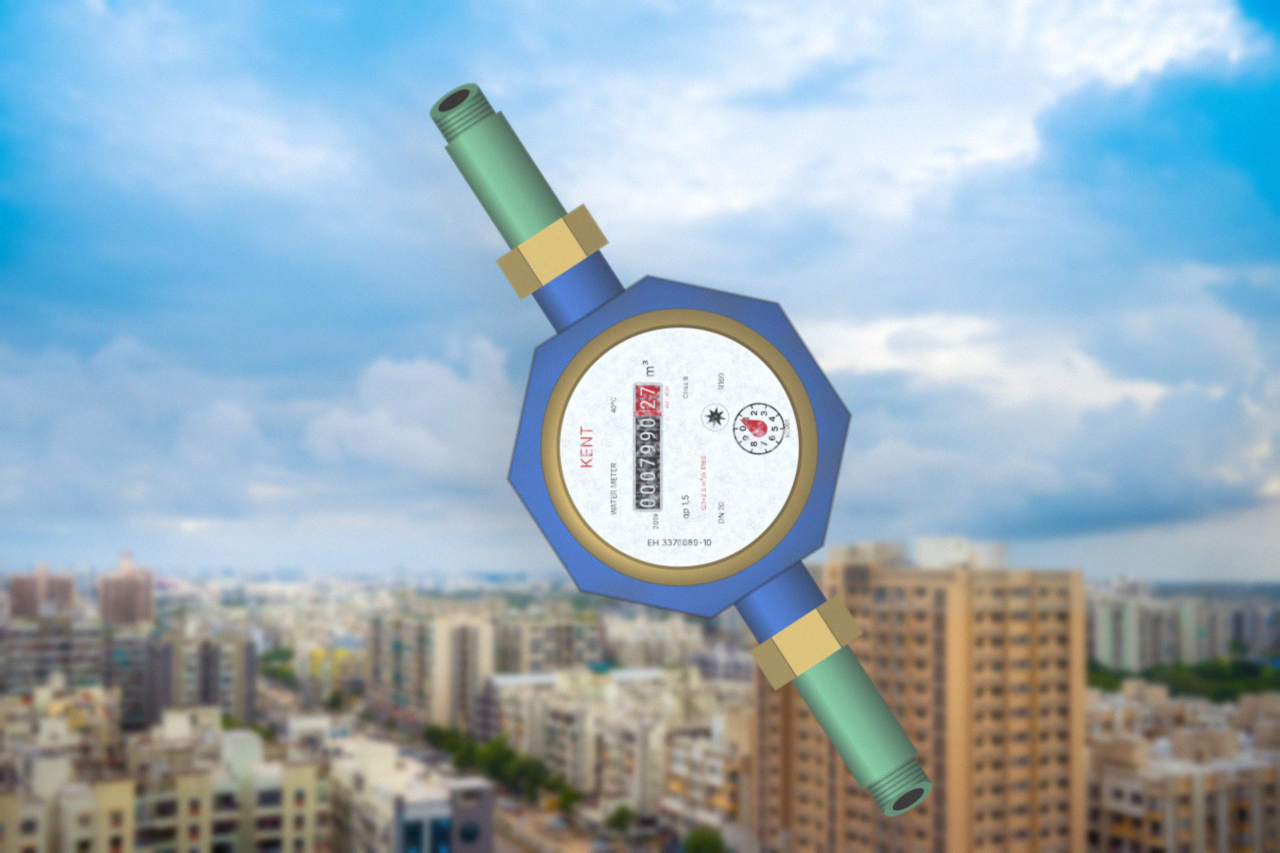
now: 7990.270
